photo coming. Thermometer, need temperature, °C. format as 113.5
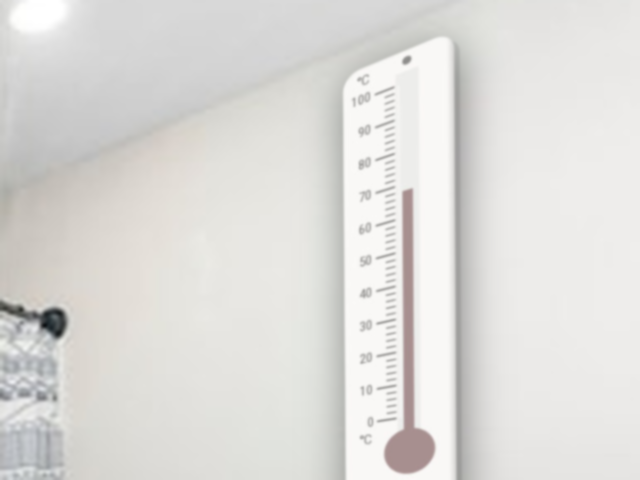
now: 68
